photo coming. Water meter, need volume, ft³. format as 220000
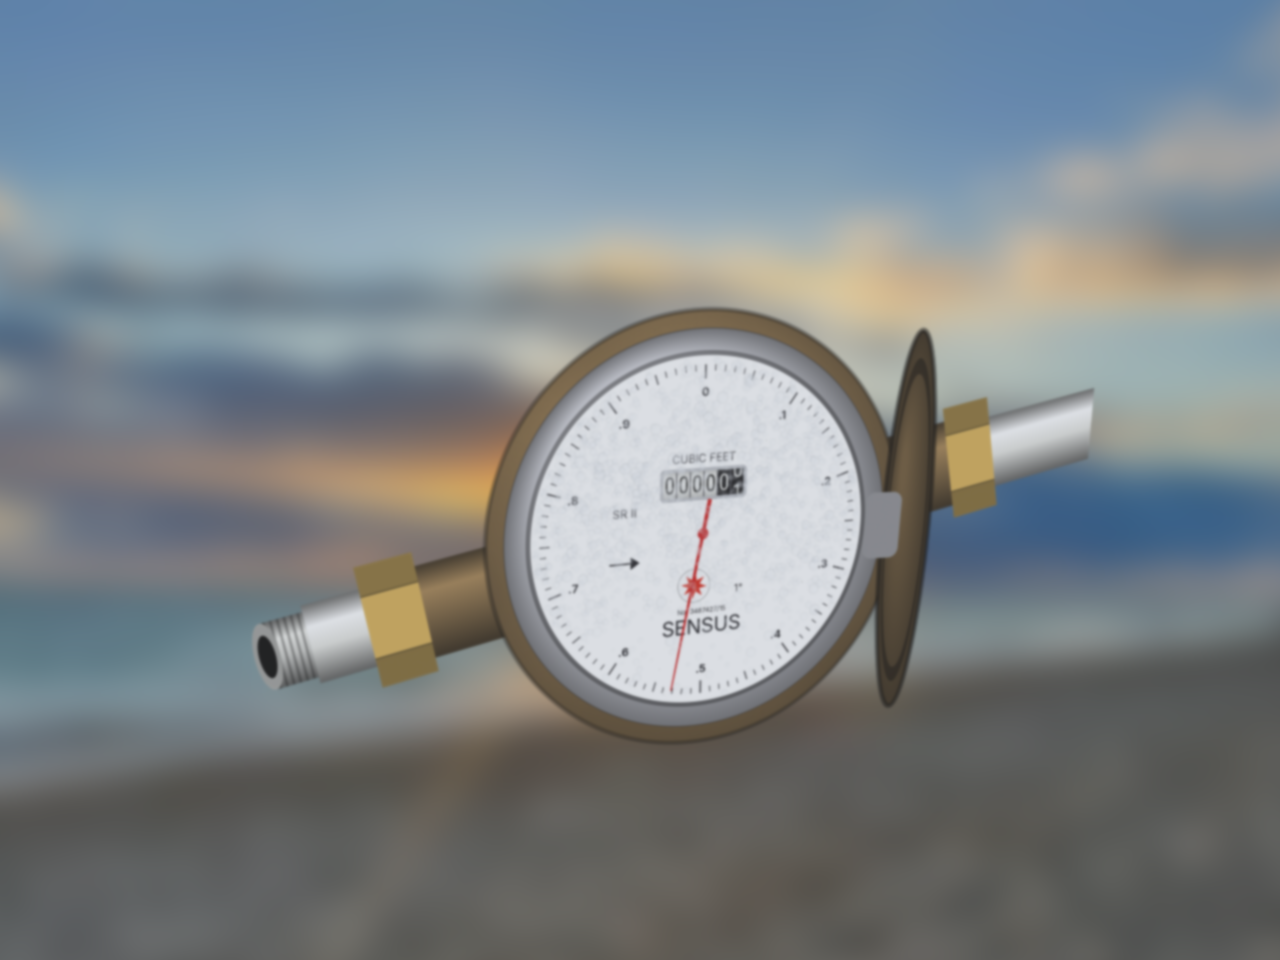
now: 0.53
